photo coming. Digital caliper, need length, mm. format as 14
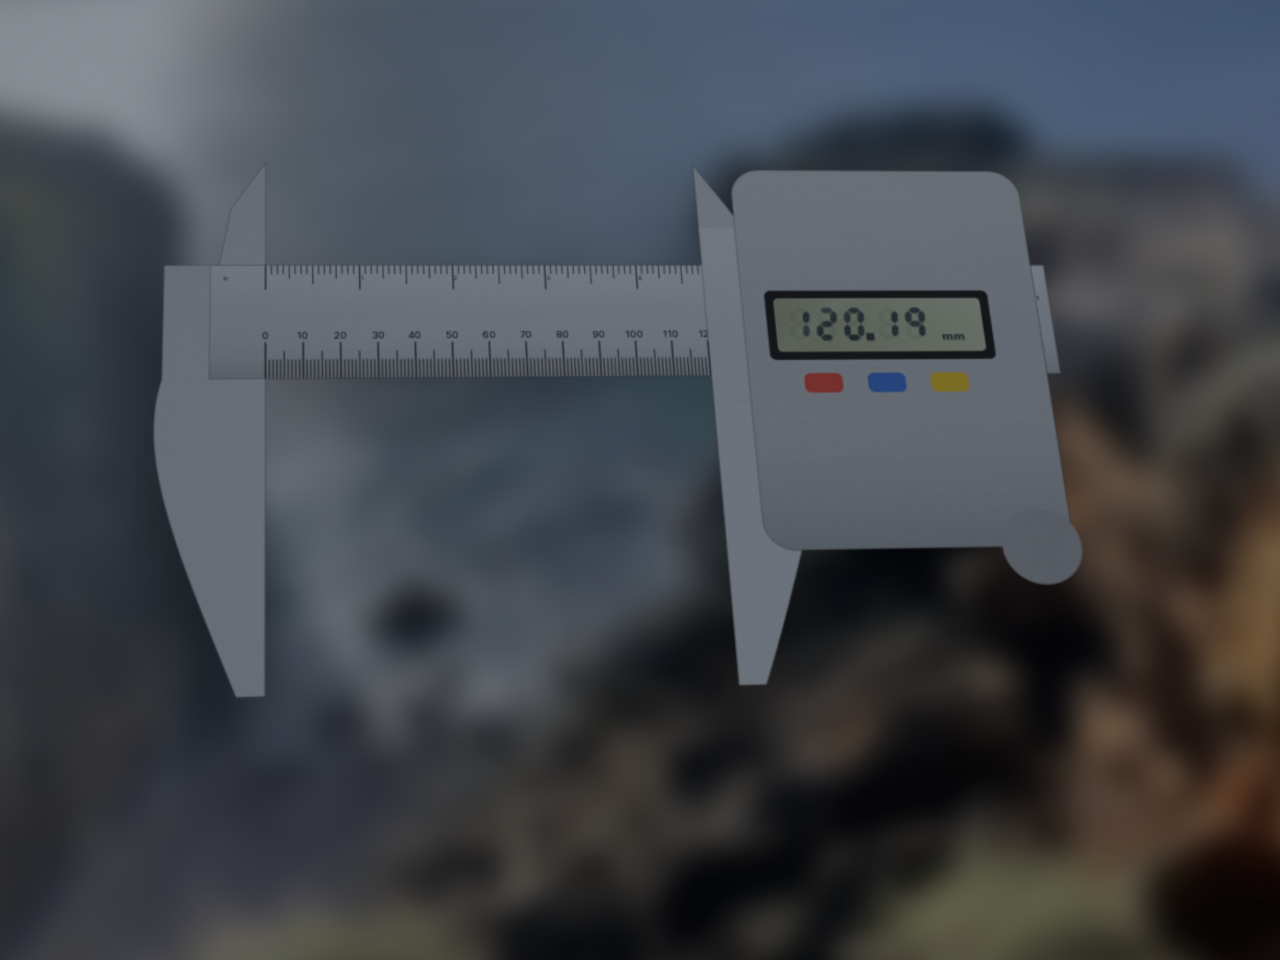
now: 120.19
